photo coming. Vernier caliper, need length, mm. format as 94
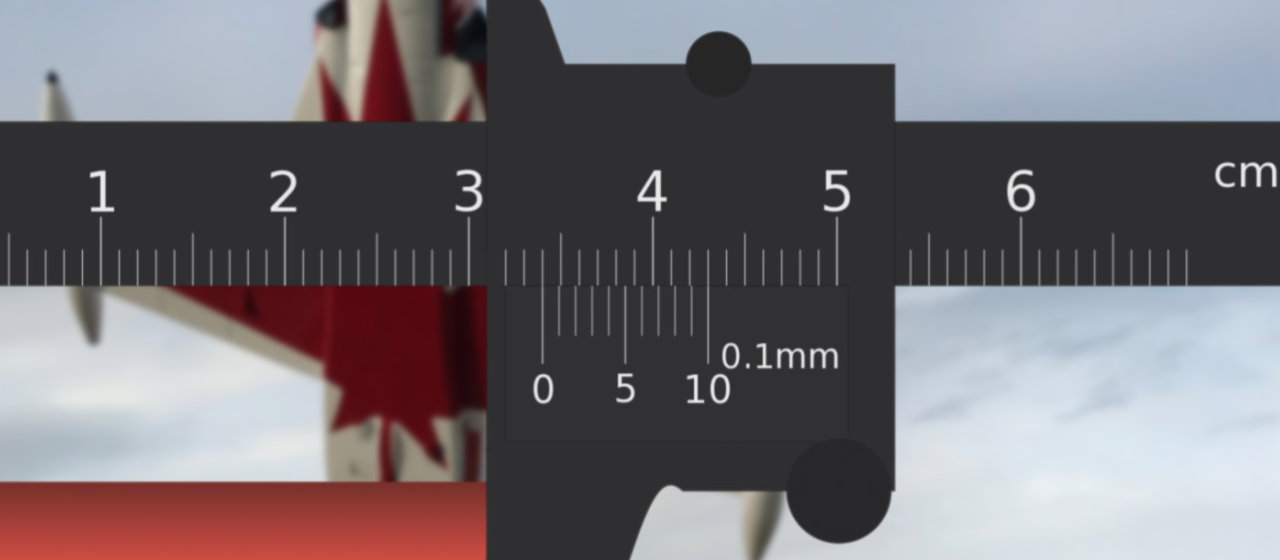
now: 34.0
